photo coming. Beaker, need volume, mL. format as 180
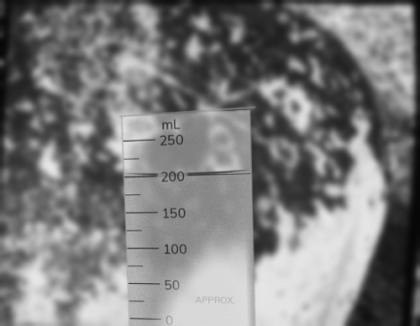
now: 200
